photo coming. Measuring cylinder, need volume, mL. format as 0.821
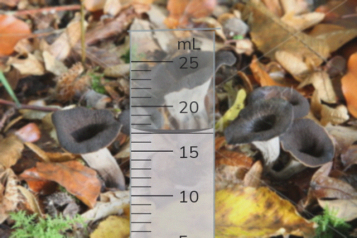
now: 17
